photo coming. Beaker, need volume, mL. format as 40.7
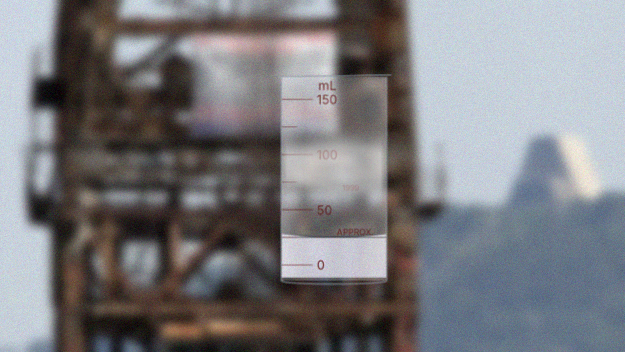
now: 25
